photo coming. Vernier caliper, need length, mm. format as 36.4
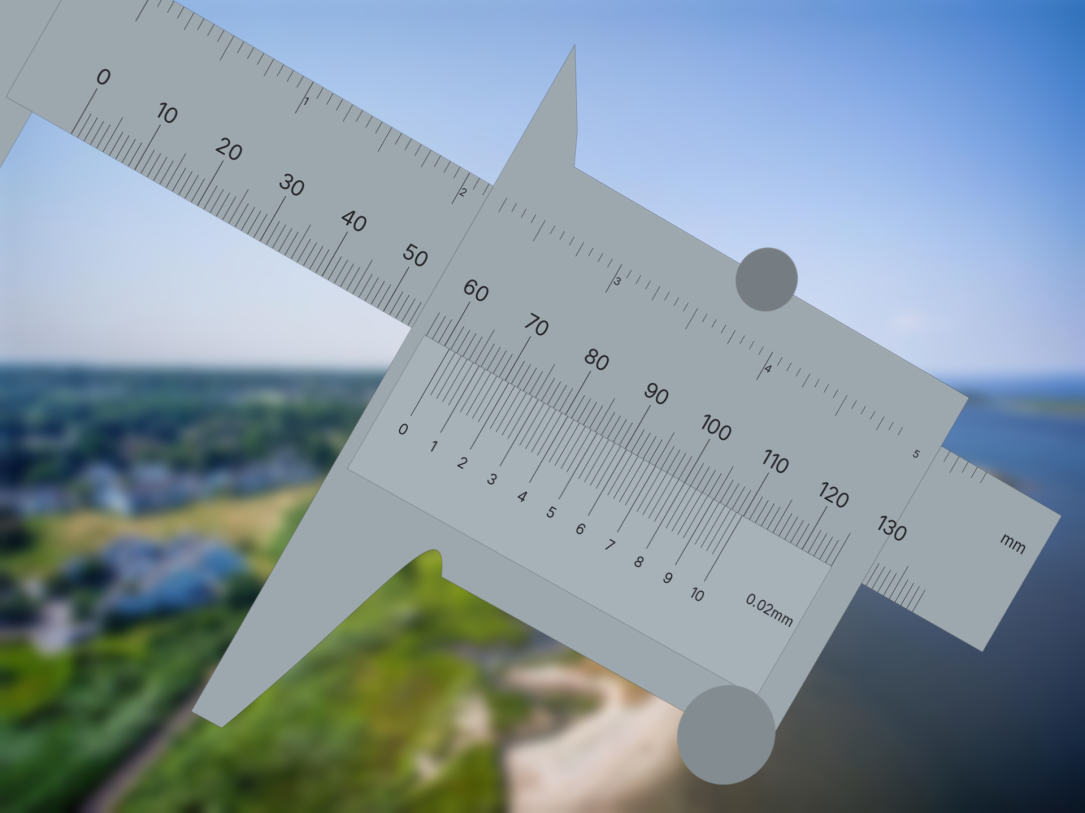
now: 60.8
